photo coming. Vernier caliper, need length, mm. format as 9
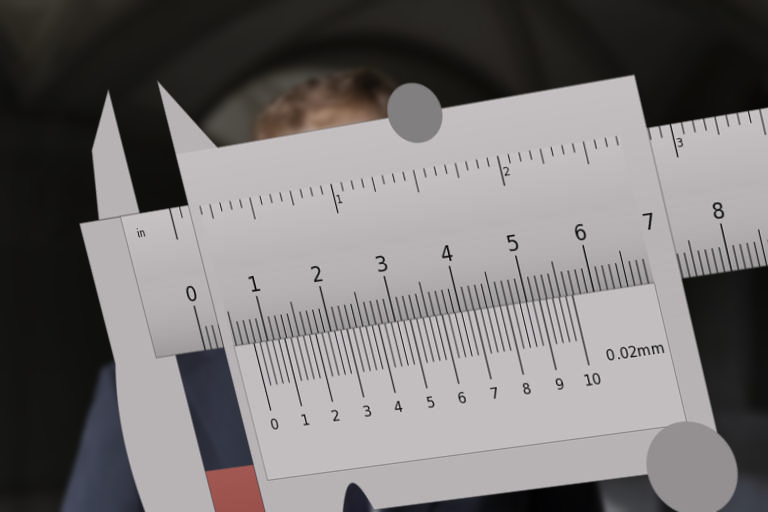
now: 7.8
